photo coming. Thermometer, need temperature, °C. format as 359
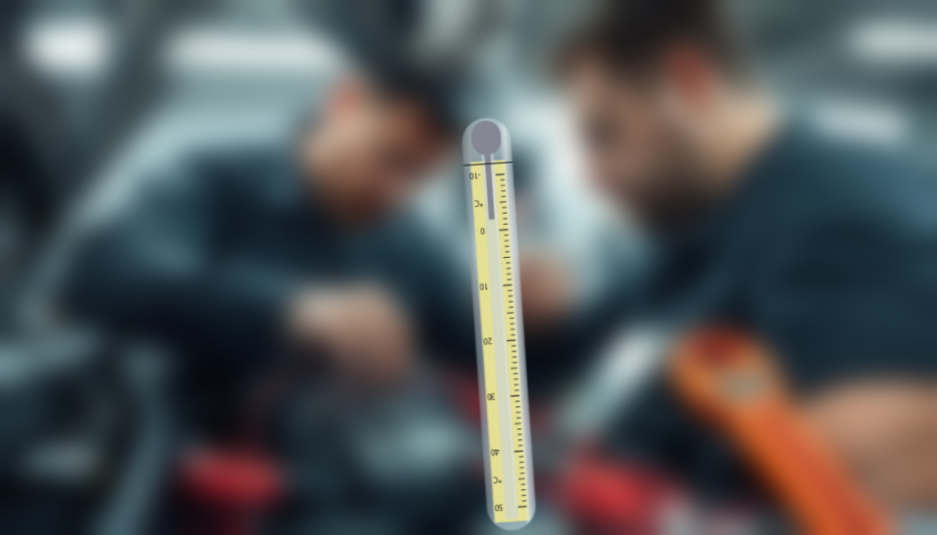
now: -2
